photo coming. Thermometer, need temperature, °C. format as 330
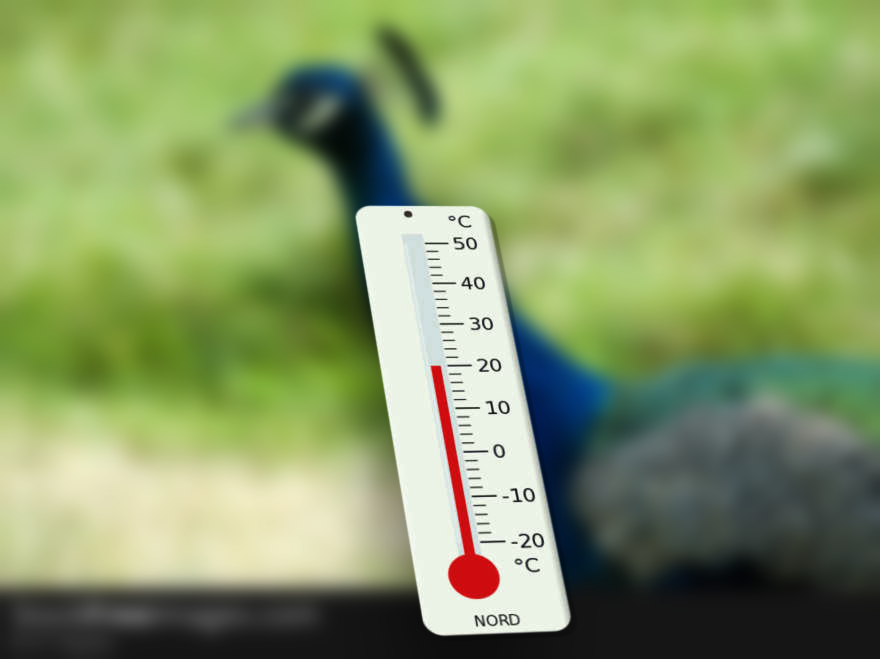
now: 20
